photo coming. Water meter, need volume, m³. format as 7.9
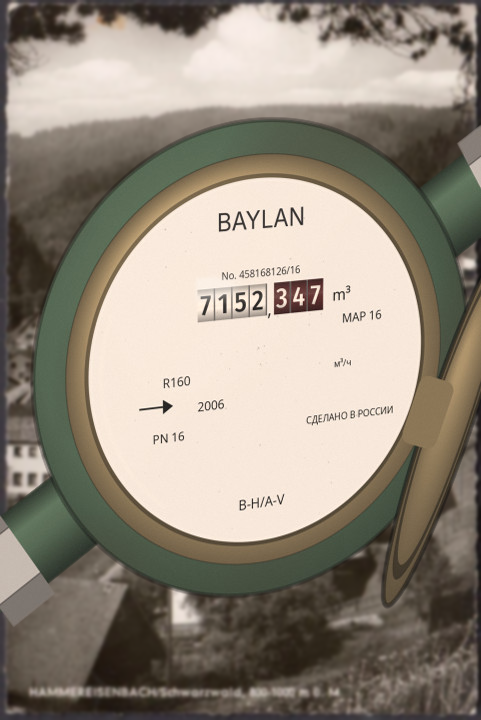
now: 7152.347
